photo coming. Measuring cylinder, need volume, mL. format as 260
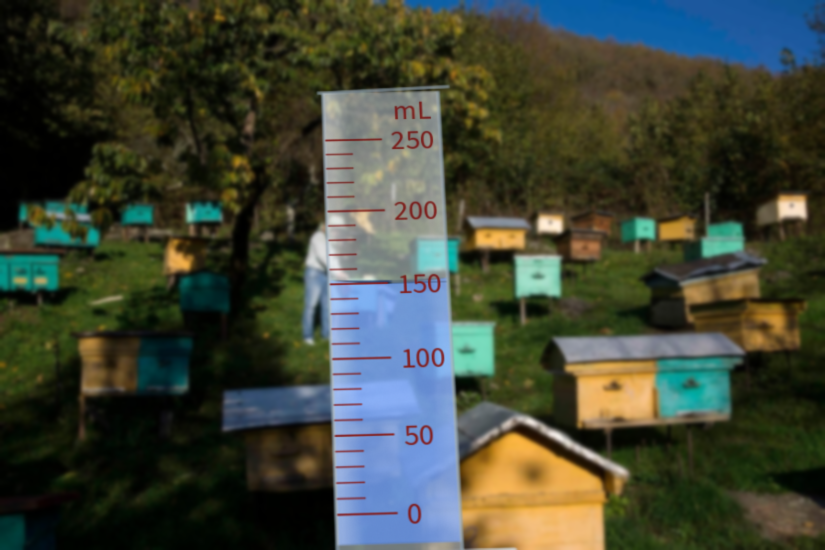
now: 150
